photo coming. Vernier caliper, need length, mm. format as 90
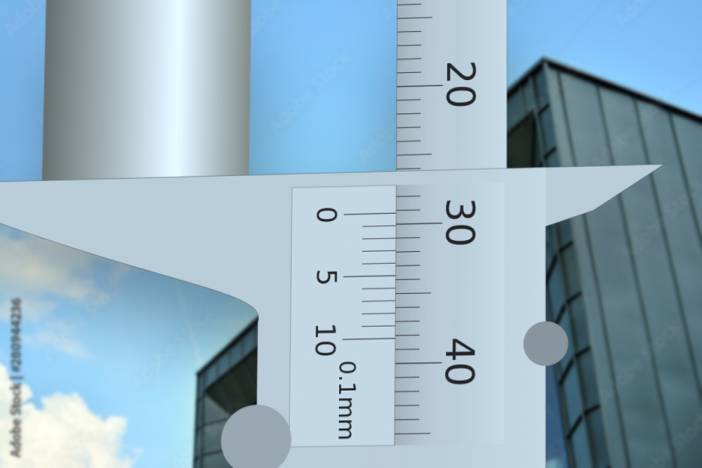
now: 29.2
